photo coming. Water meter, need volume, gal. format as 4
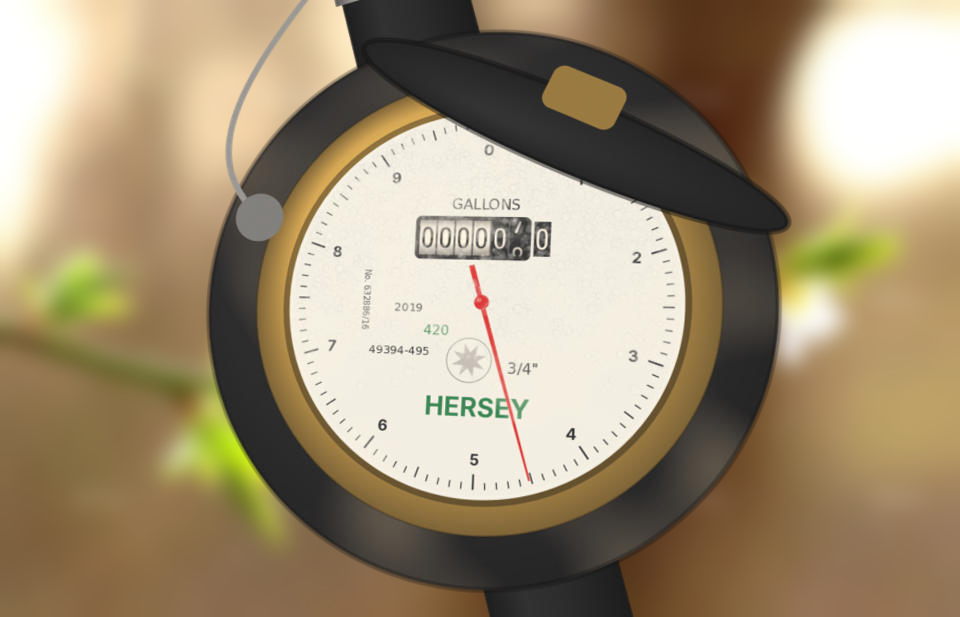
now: 74.5
